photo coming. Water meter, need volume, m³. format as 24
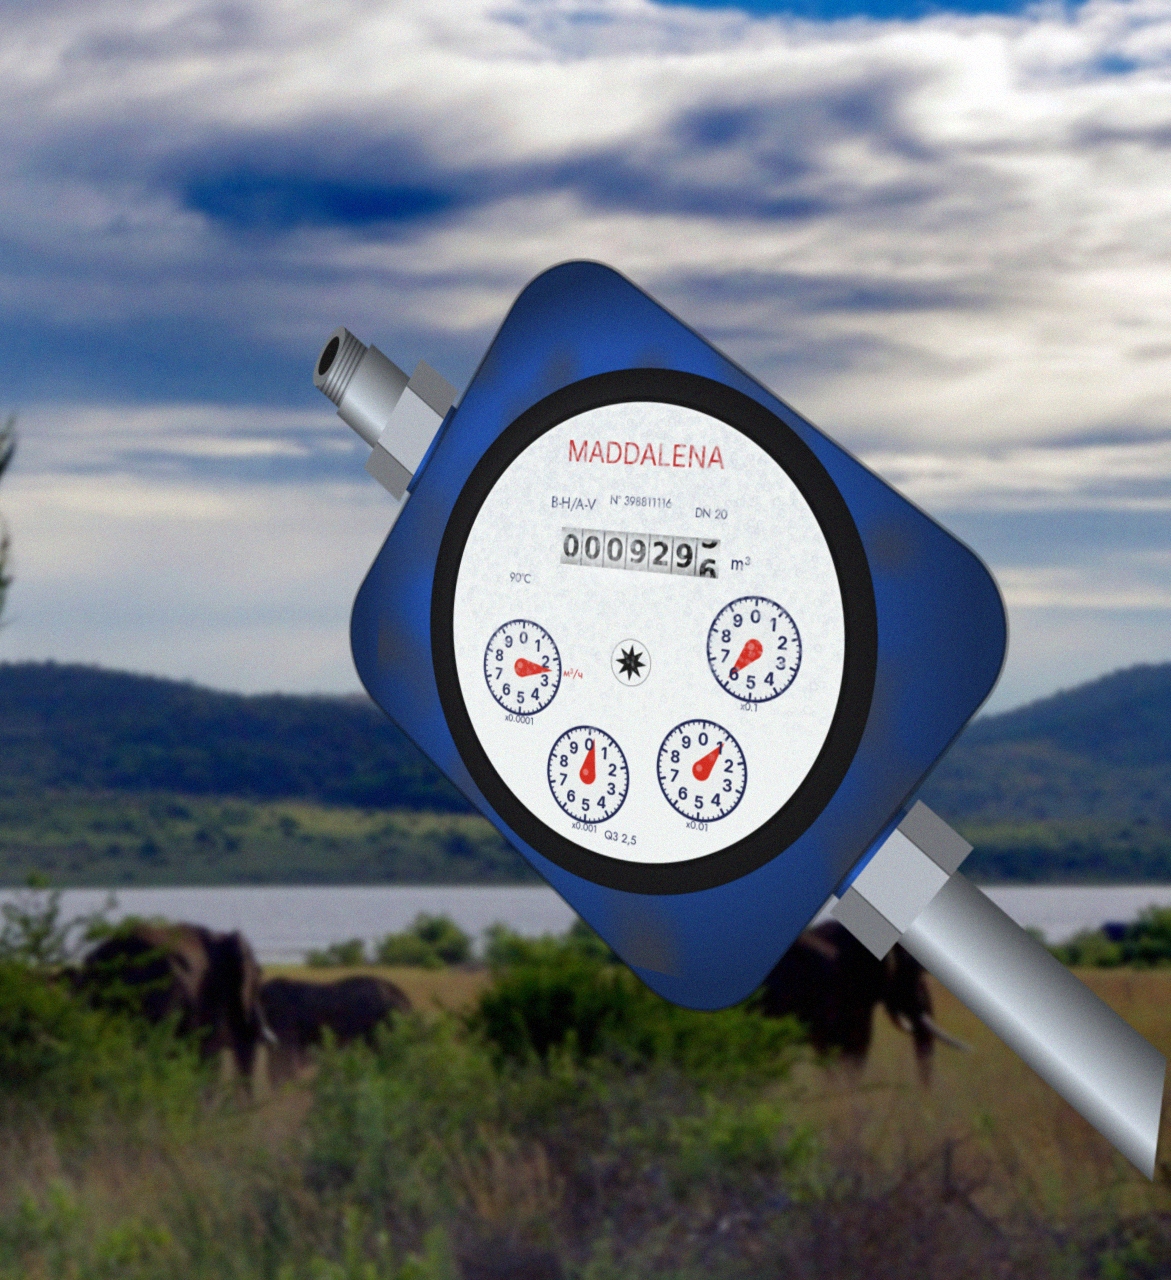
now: 9295.6102
